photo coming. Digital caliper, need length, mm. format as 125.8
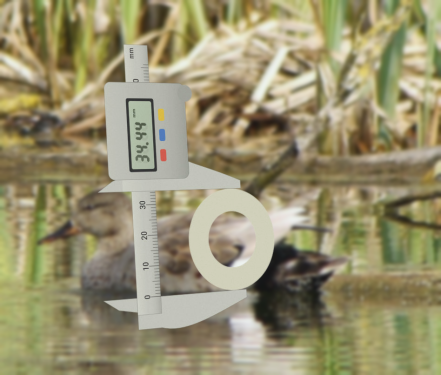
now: 34.44
